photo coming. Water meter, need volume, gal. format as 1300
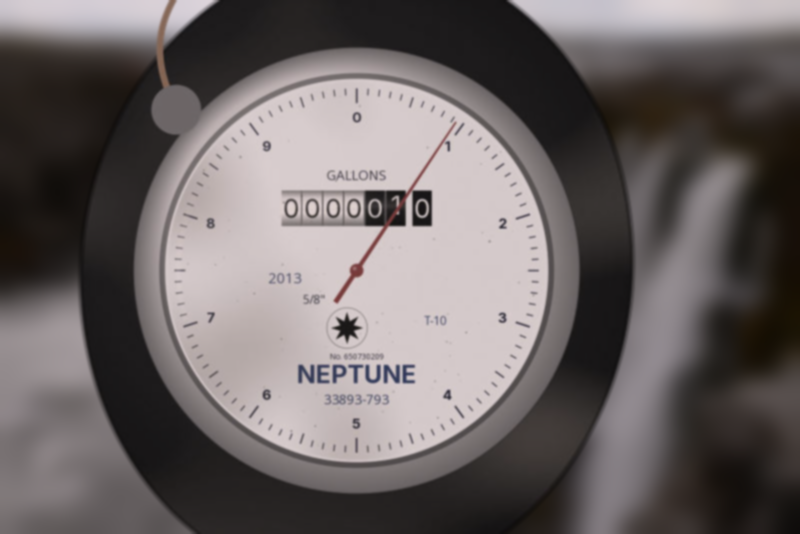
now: 10.9
